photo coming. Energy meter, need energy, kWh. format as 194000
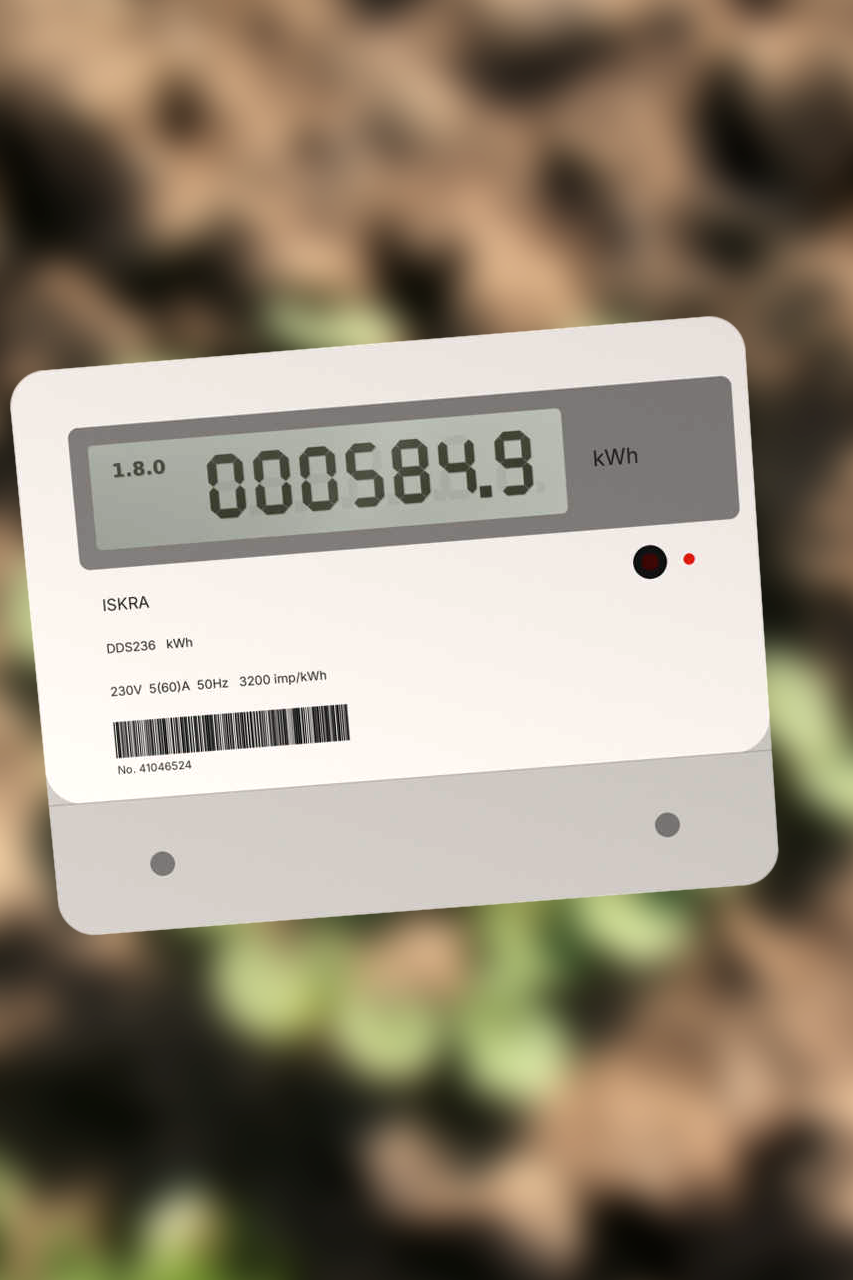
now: 584.9
